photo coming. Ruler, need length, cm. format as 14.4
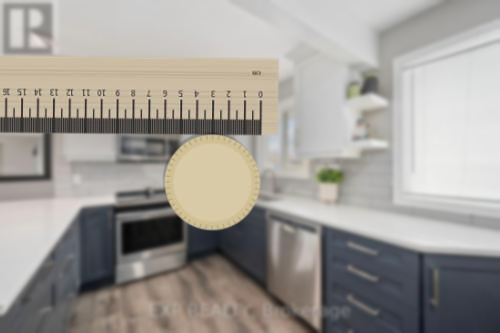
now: 6
